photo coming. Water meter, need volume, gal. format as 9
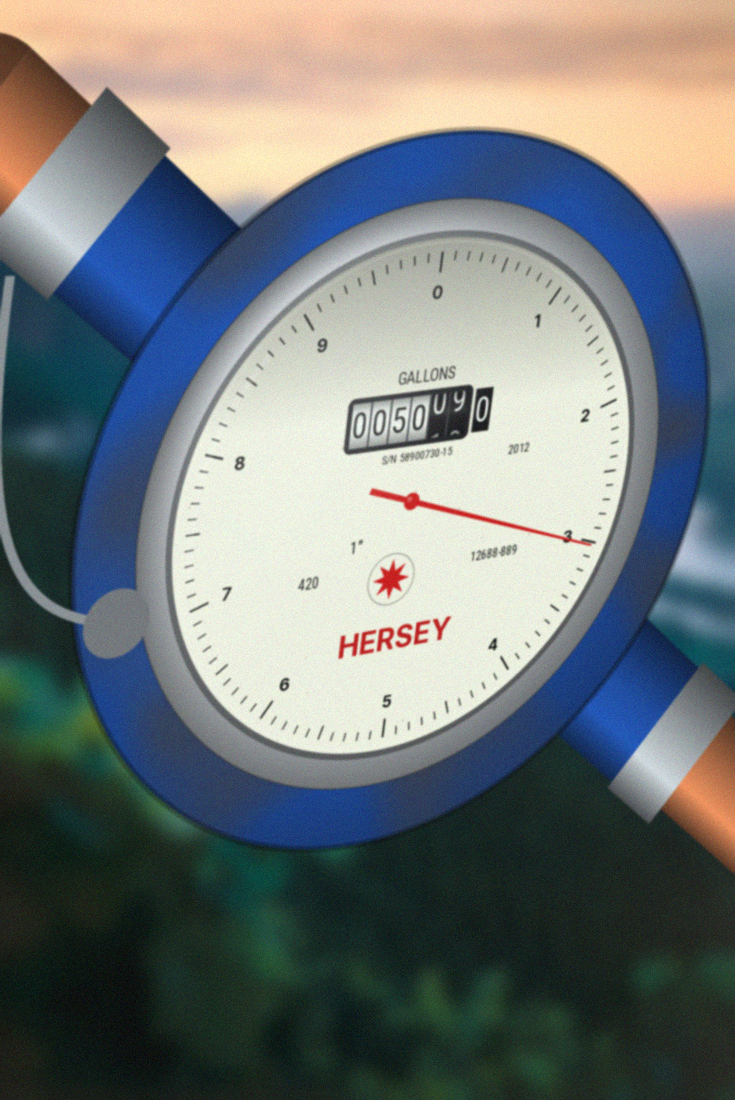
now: 50093.0
